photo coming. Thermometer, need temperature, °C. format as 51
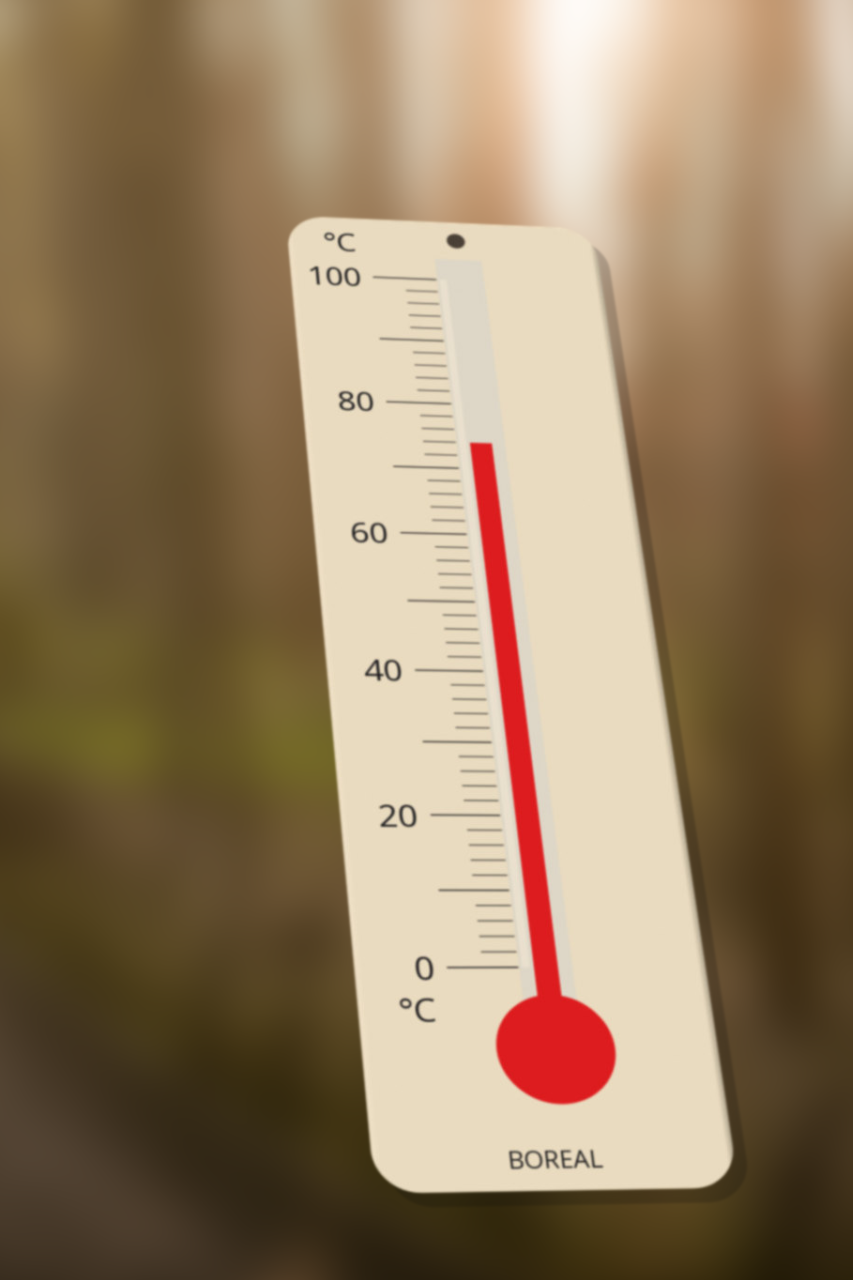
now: 74
